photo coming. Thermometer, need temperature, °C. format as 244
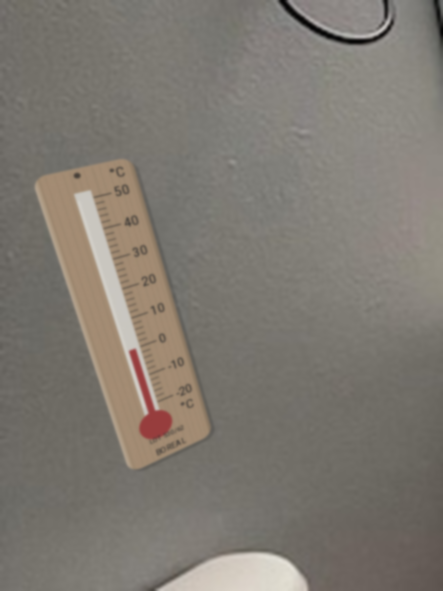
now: 0
